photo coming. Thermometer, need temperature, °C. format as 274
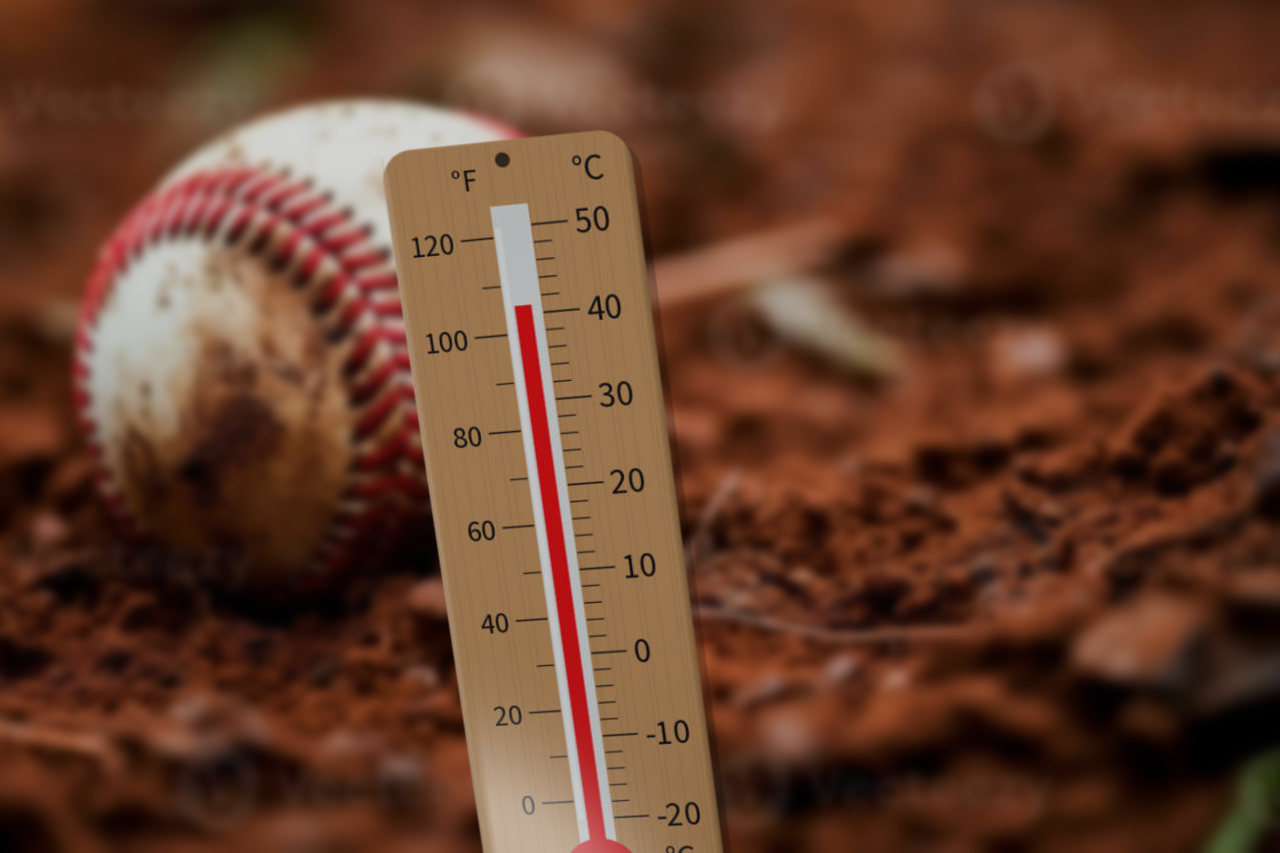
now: 41
